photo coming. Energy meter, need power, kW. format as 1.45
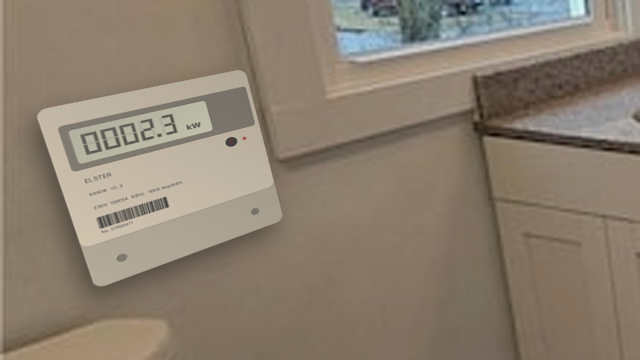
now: 2.3
